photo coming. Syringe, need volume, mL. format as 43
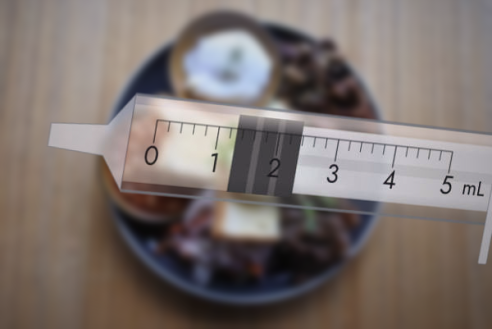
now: 1.3
